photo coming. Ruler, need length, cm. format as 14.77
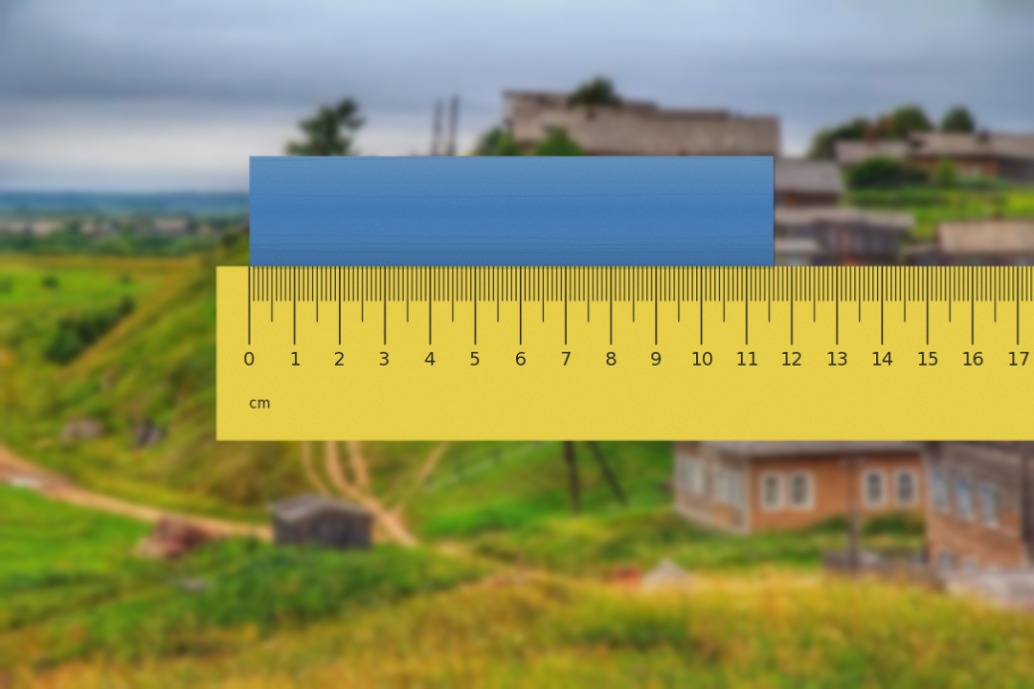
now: 11.6
